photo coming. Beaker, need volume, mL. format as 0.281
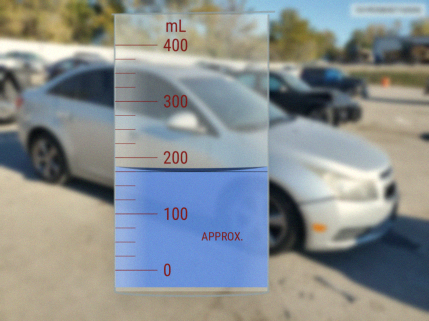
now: 175
